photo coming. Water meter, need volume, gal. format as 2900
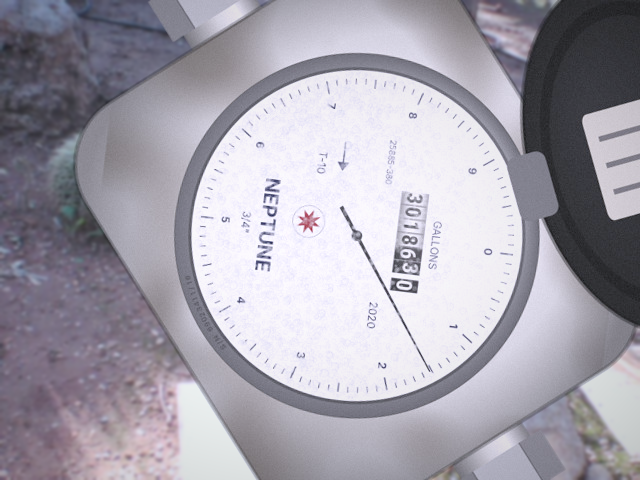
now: 3018631.5
